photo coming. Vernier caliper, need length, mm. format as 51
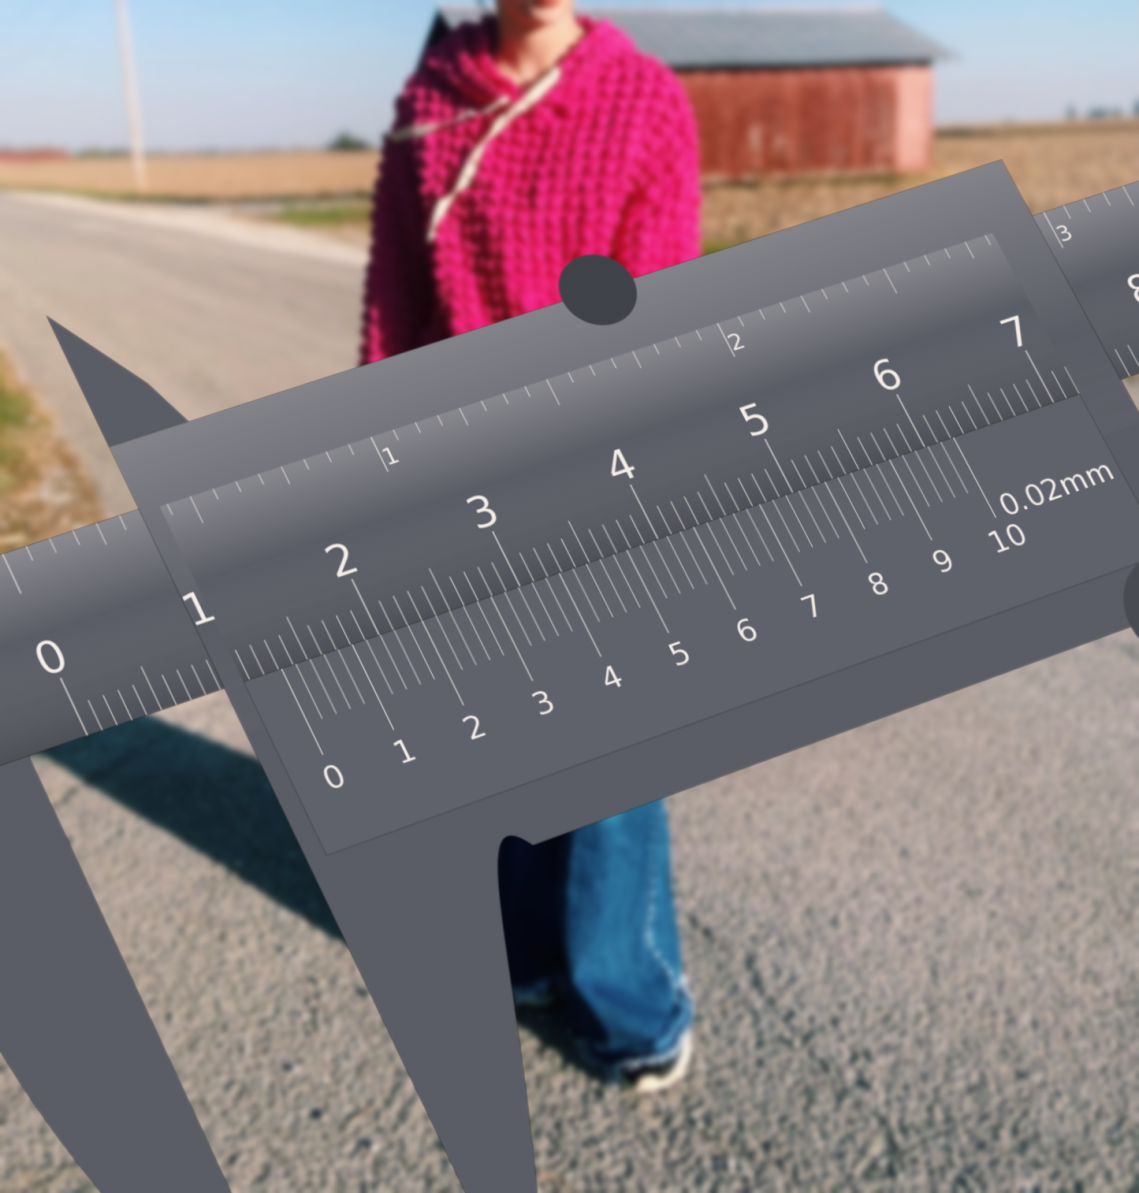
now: 13.2
